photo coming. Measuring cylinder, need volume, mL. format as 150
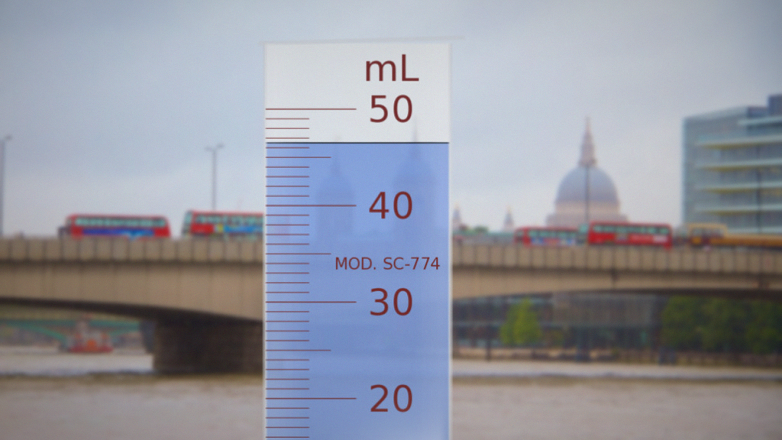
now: 46.5
